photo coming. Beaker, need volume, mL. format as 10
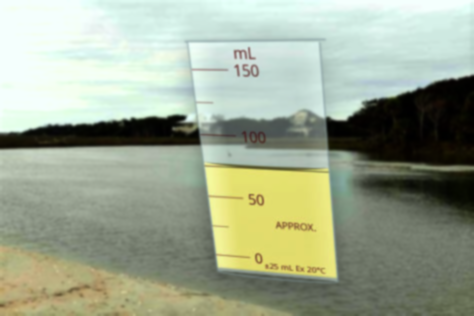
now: 75
